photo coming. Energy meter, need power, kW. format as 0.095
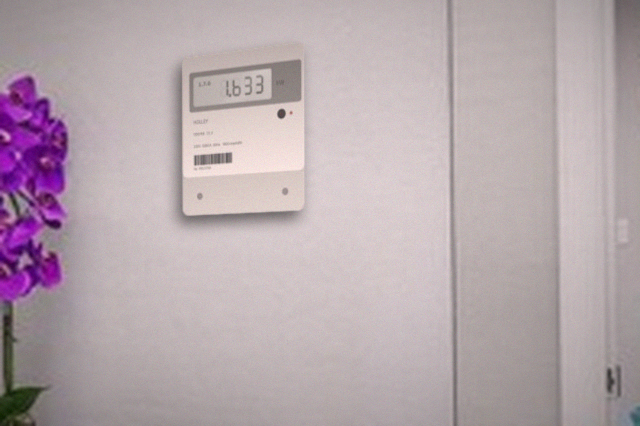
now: 1.633
